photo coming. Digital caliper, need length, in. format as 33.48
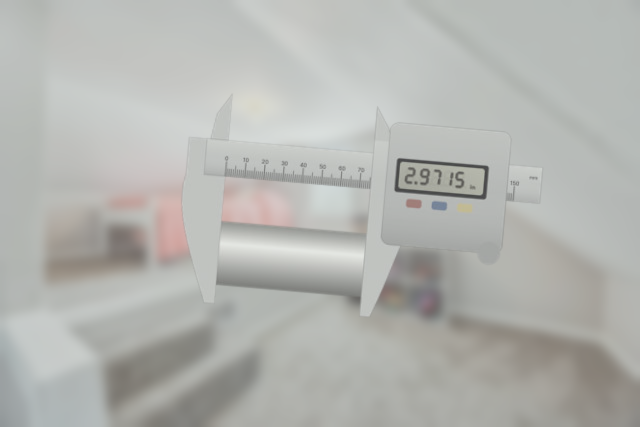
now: 2.9715
